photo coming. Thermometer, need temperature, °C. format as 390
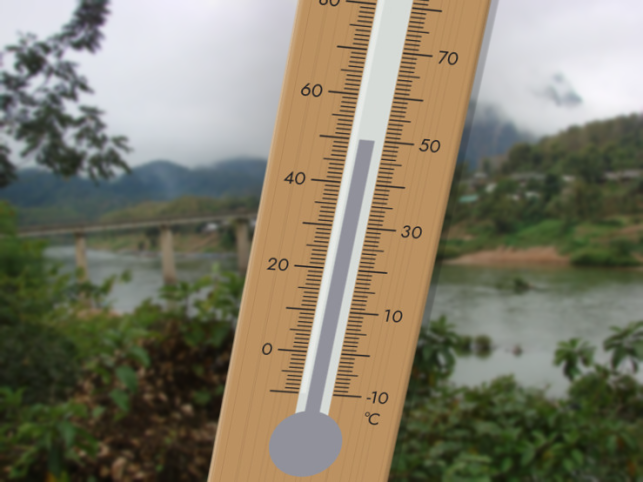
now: 50
